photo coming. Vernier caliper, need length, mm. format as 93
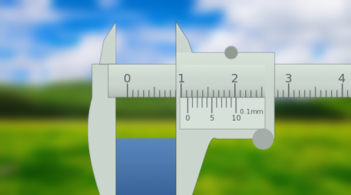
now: 11.2
